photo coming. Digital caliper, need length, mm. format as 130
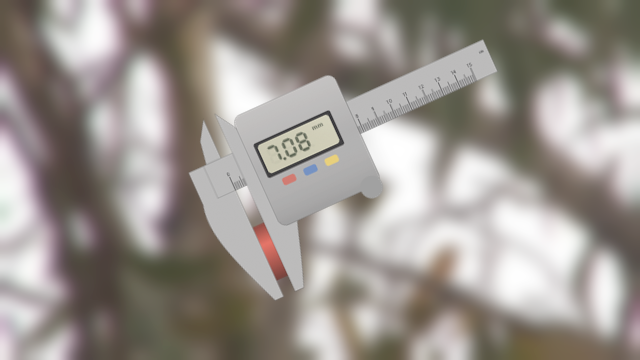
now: 7.08
